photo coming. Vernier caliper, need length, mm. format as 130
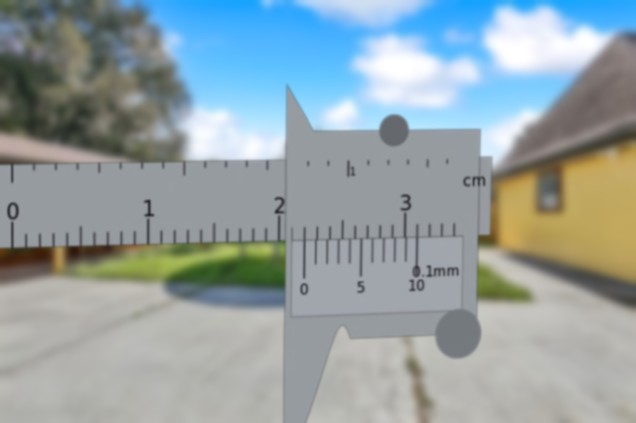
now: 22.0
